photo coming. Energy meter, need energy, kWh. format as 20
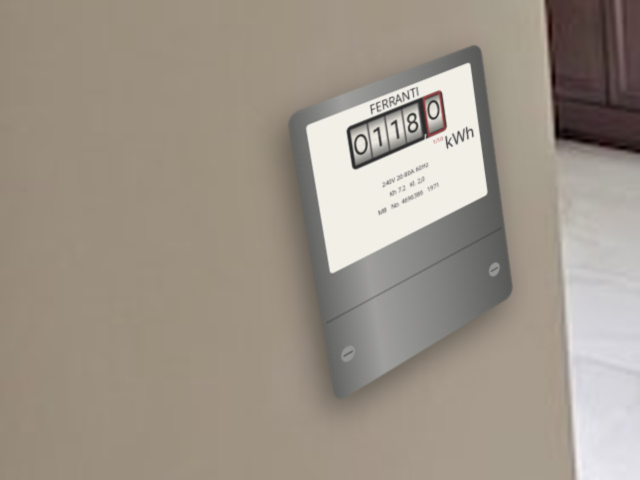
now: 118.0
